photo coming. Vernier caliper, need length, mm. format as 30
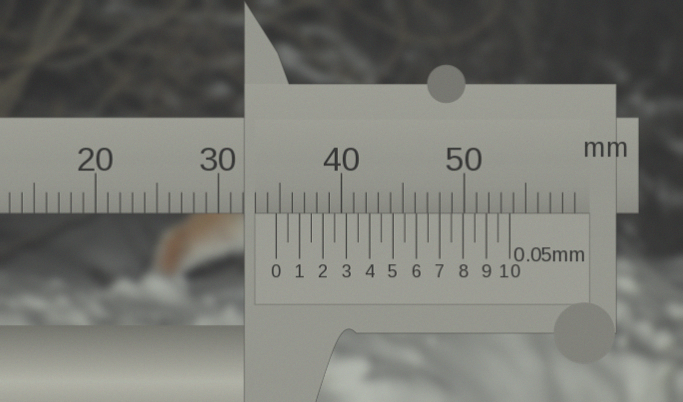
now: 34.7
